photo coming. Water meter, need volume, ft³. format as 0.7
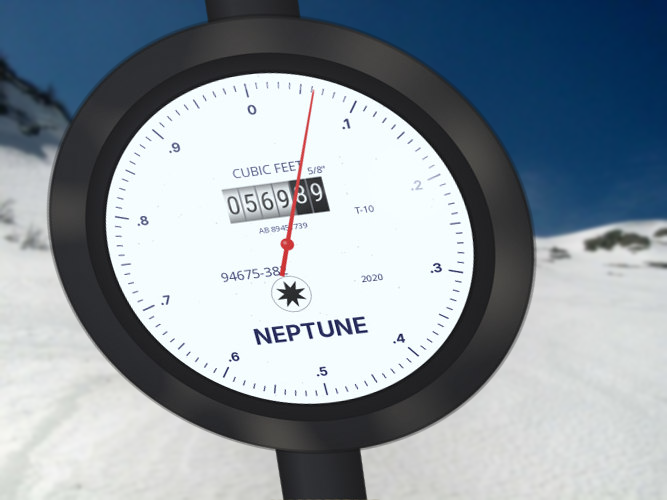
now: 56989.06
